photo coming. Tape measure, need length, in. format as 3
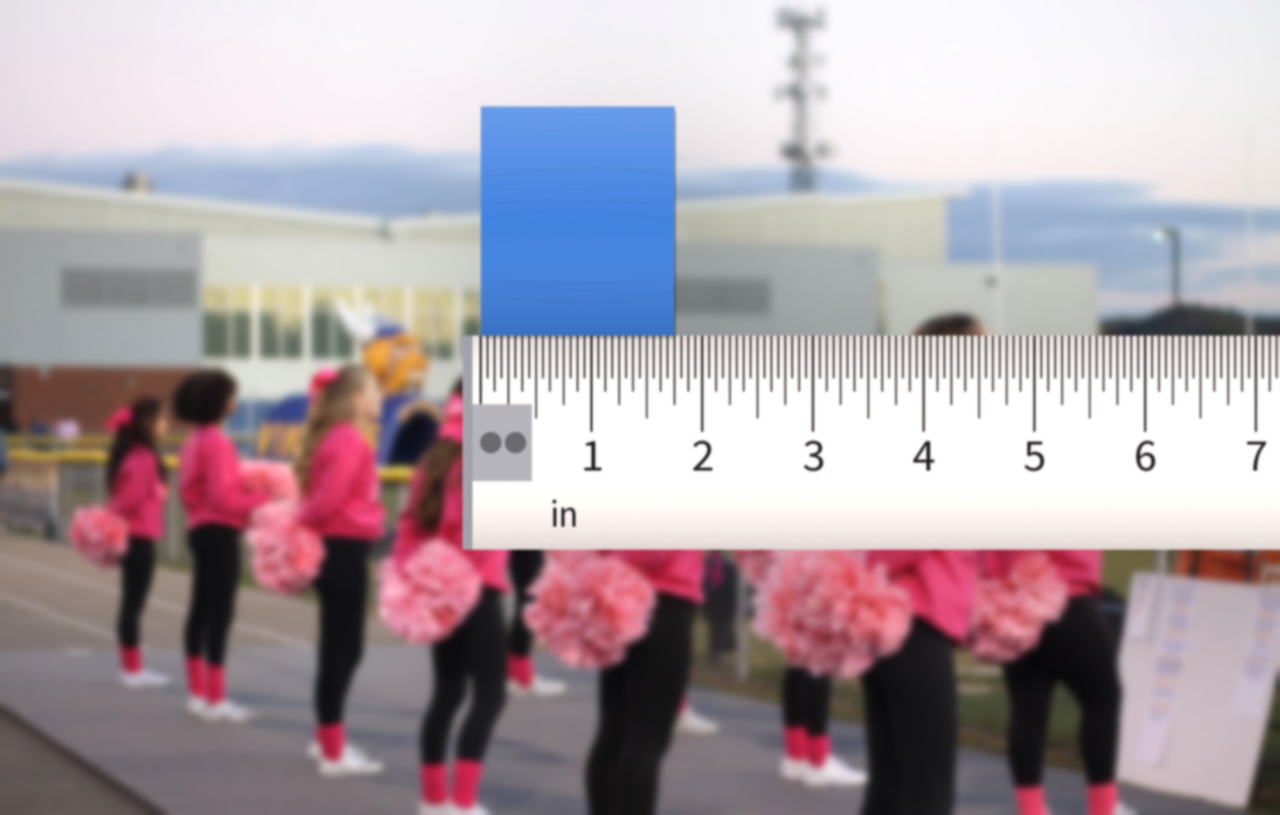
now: 1.75
